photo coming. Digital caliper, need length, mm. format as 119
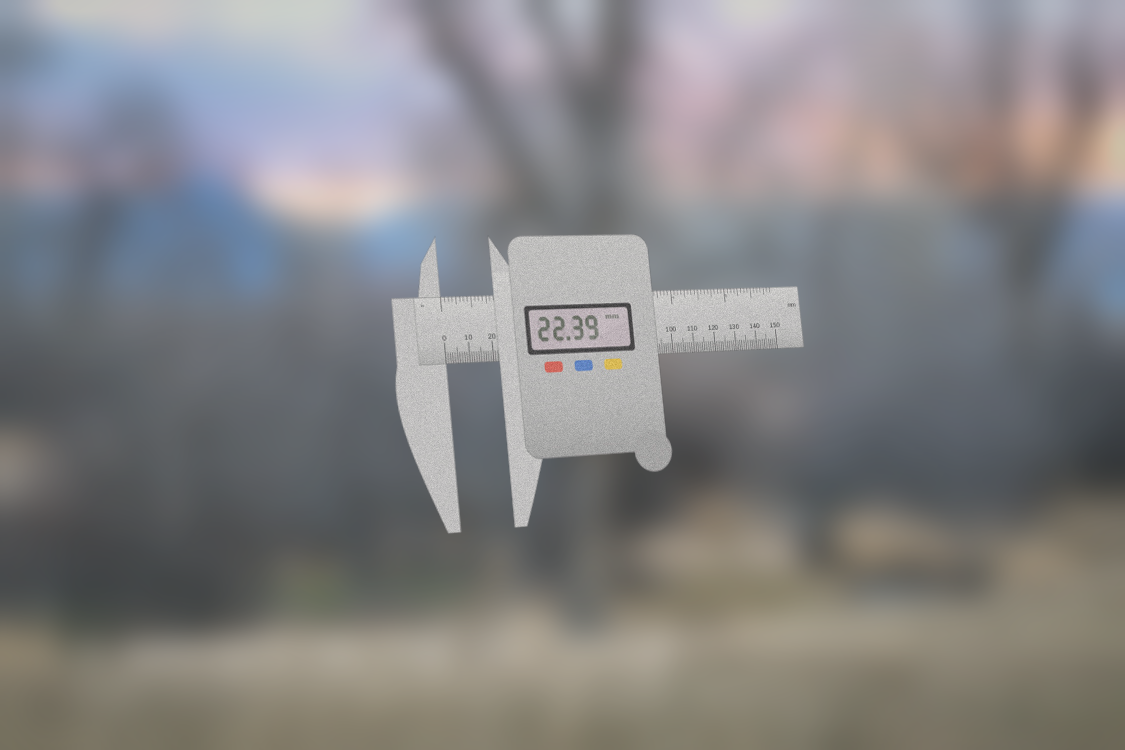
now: 22.39
